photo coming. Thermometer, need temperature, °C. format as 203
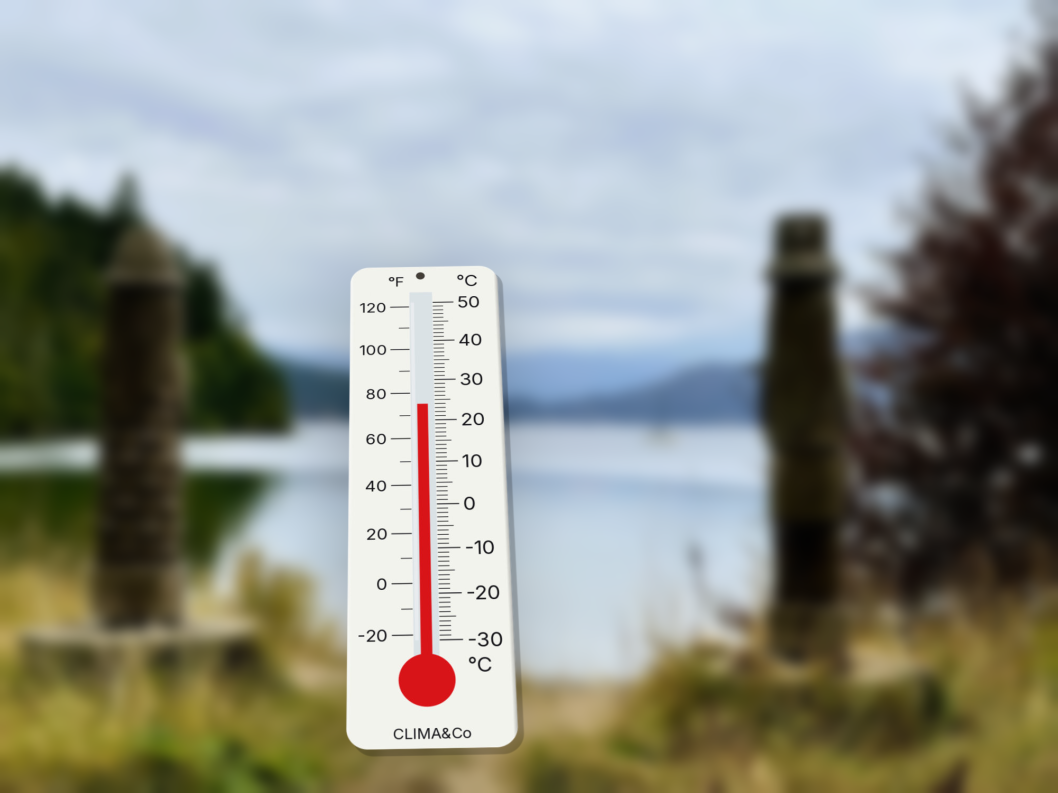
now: 24
